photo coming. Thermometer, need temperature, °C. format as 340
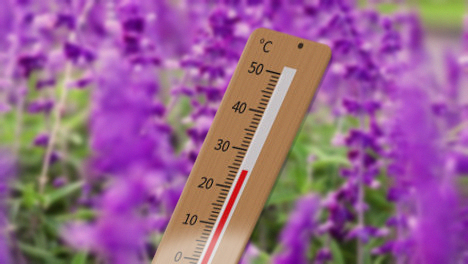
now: 25
